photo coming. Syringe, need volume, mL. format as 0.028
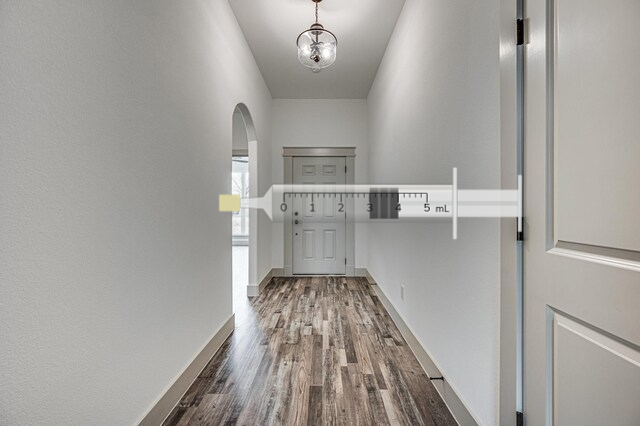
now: 3
